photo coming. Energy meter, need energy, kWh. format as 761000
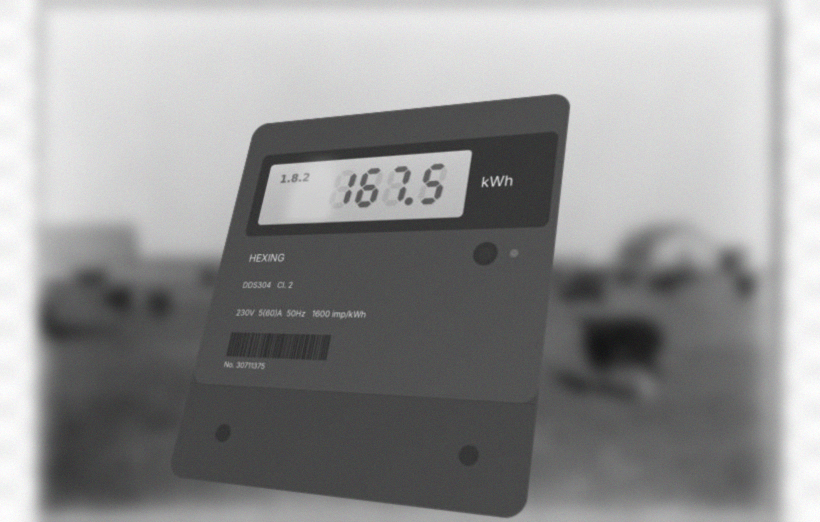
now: 167.5
